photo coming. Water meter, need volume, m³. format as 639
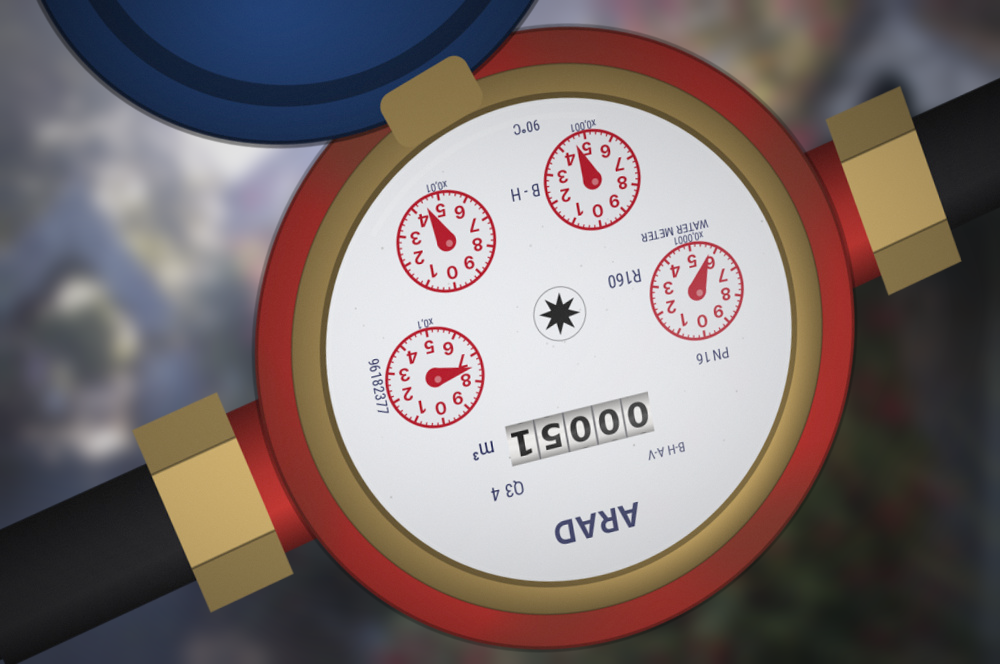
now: 51.7445
